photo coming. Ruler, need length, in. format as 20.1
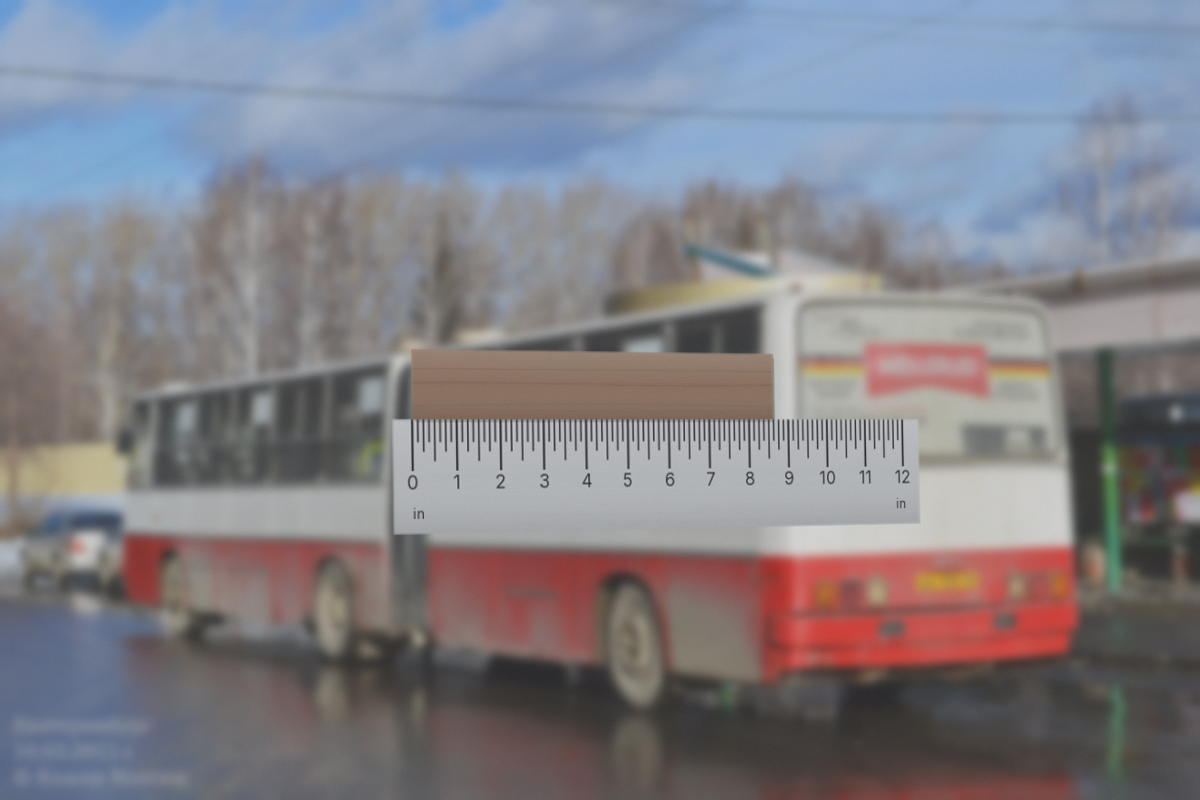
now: 8.625
